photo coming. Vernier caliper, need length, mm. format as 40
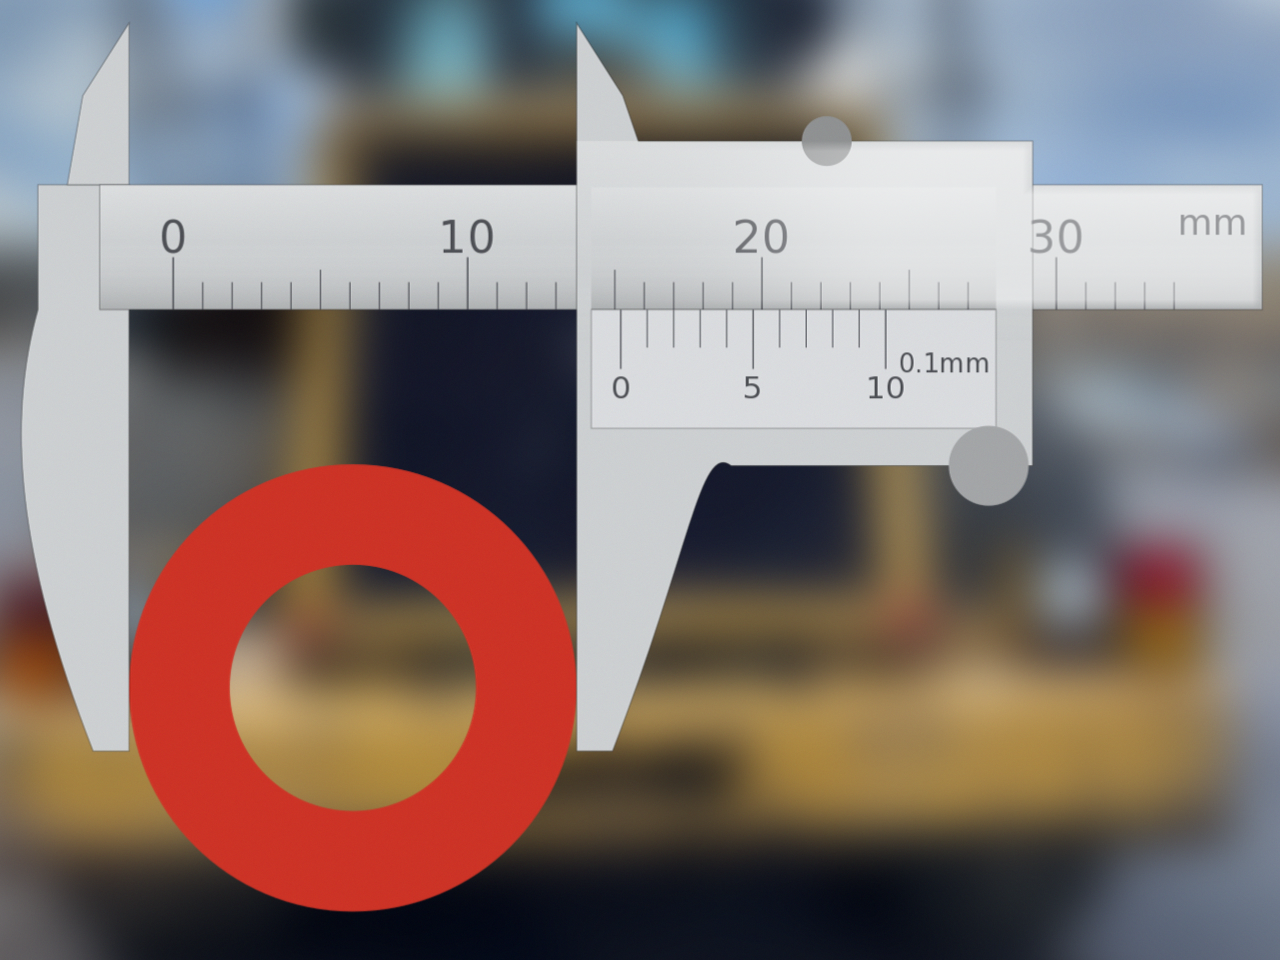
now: 15.2
